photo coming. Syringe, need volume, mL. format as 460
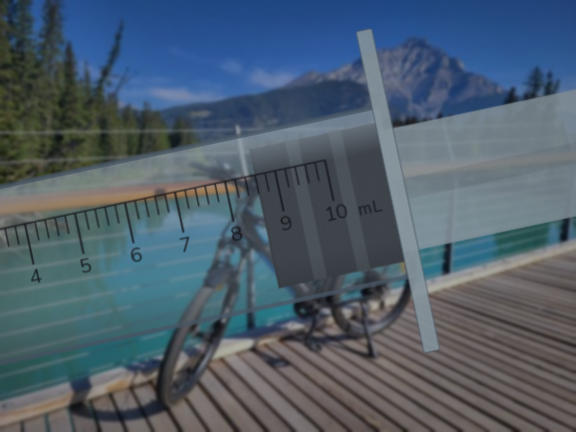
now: 8.6
